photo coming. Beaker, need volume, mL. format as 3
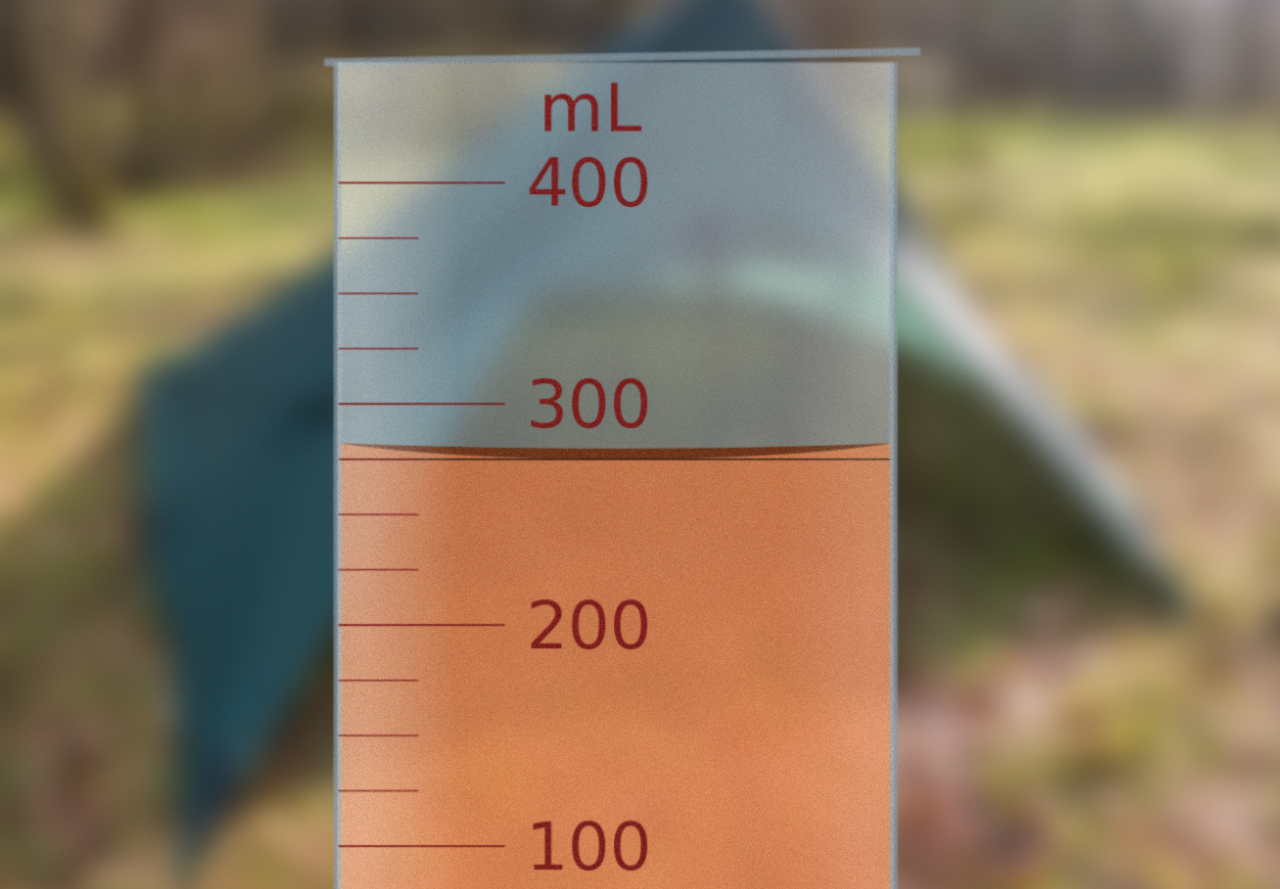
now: 275
